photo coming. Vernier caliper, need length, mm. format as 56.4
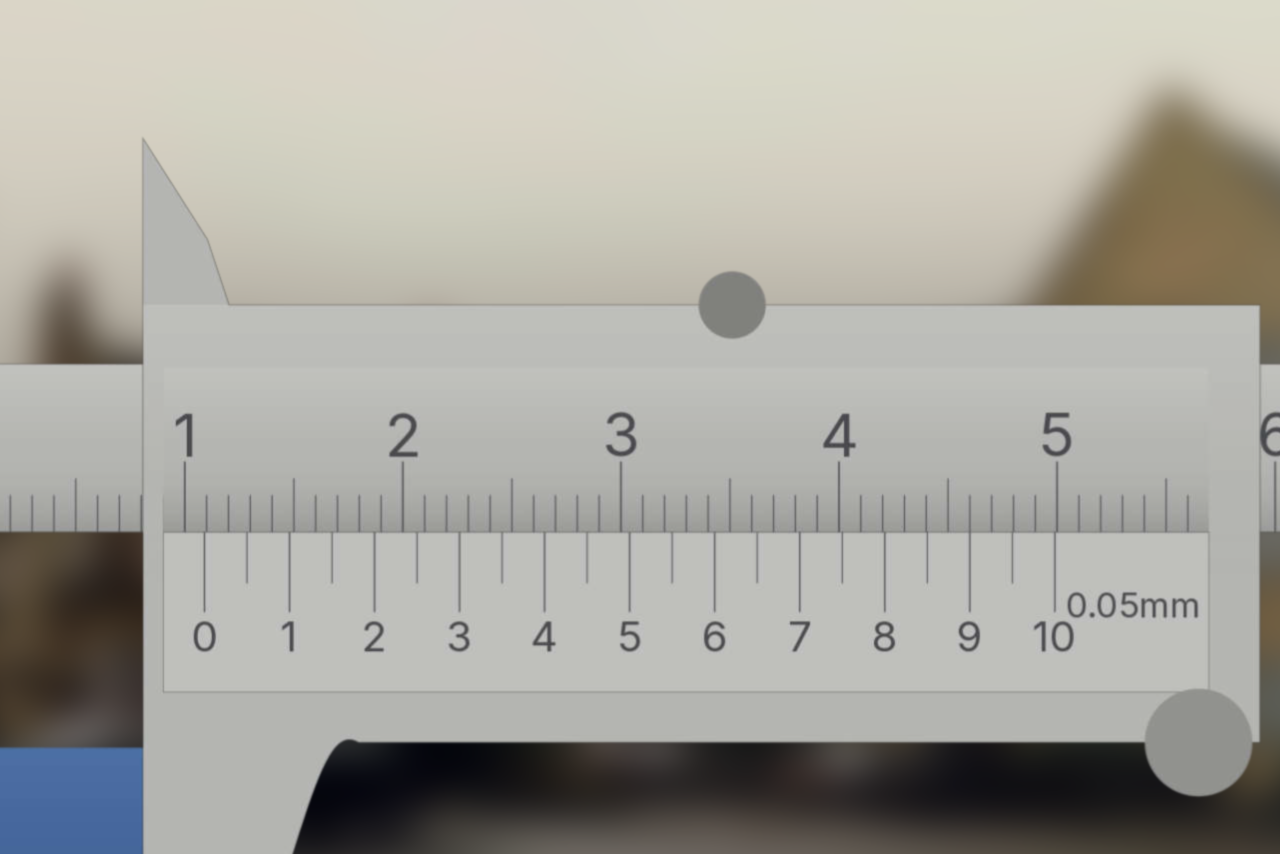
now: 10.9
